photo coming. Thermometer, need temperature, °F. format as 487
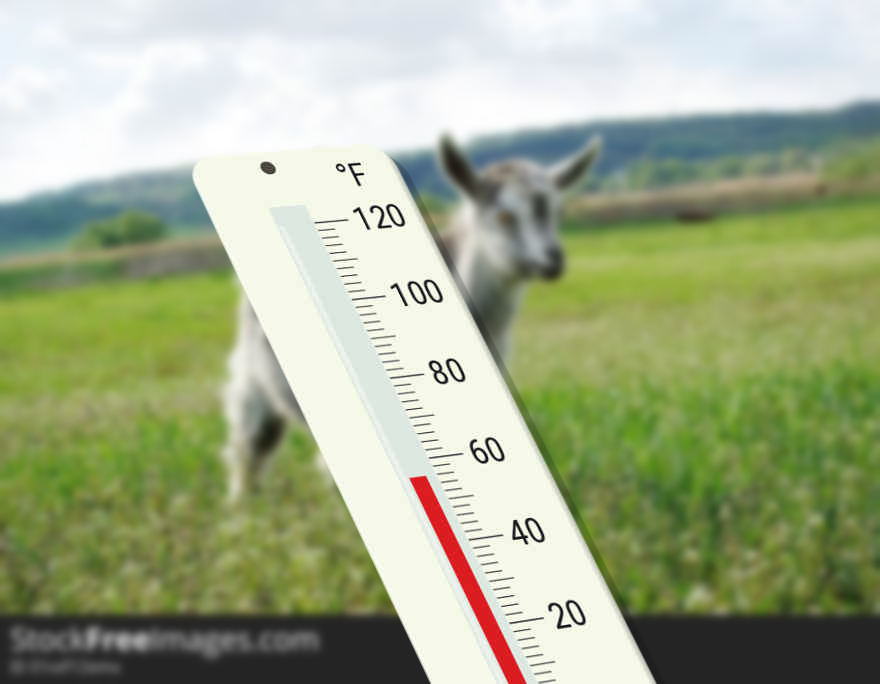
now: 56
